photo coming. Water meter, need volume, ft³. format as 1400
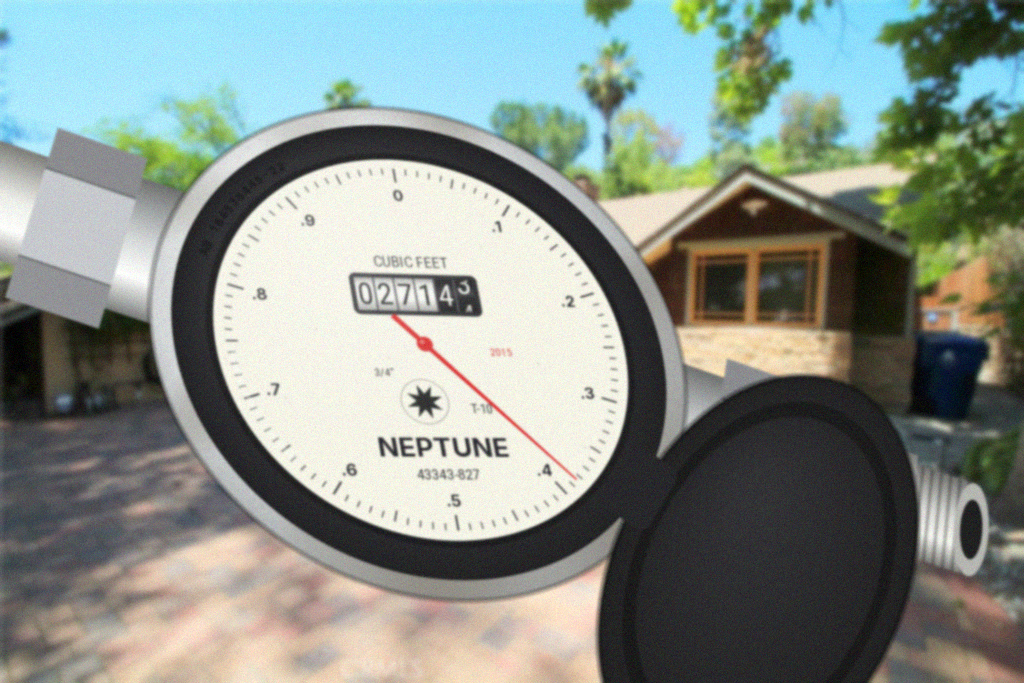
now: 27143.38
